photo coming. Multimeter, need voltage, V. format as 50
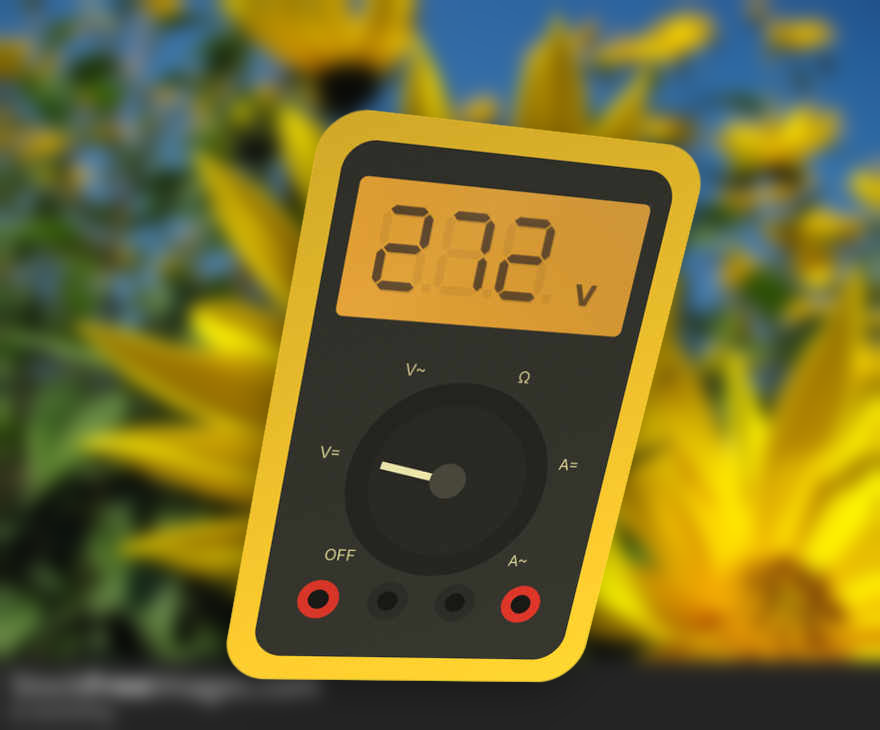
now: 272
